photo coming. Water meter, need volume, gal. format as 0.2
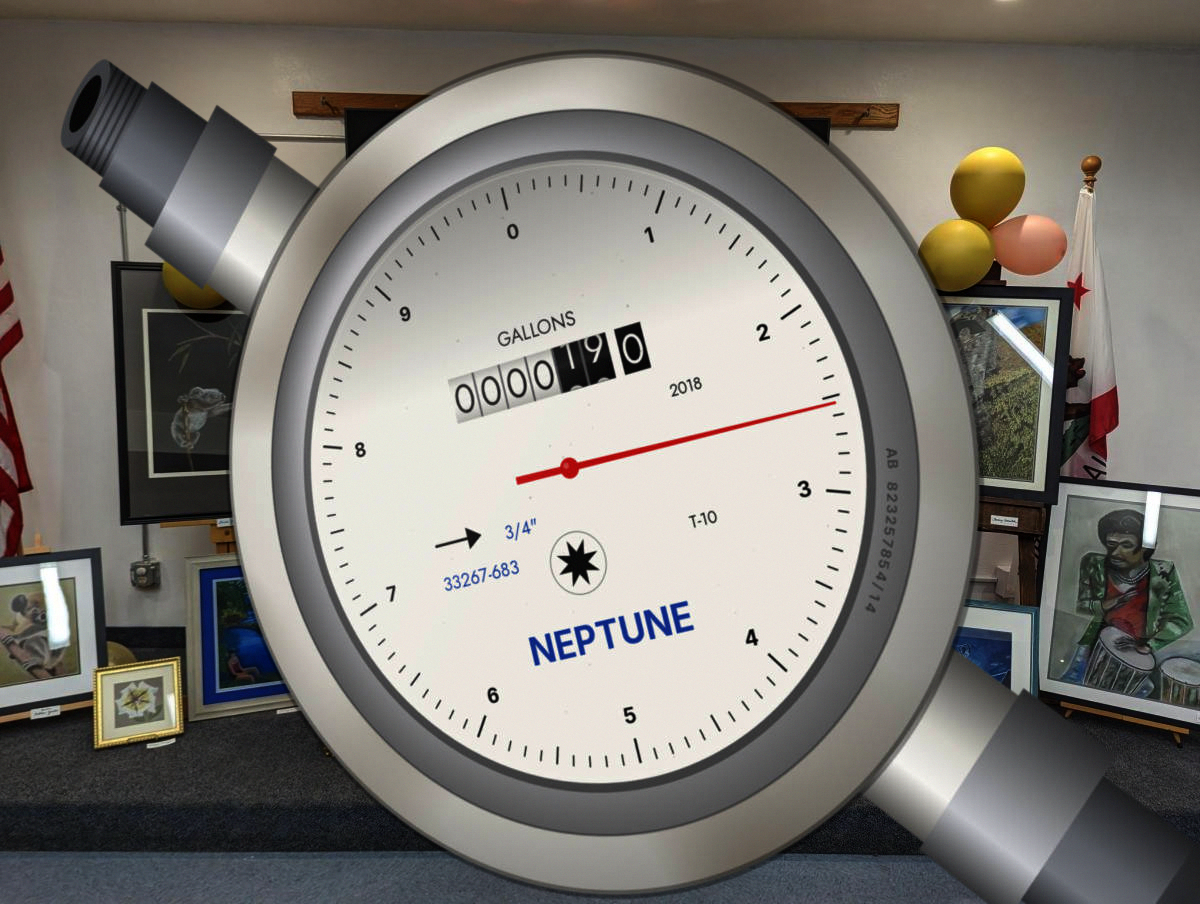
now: 192.5
